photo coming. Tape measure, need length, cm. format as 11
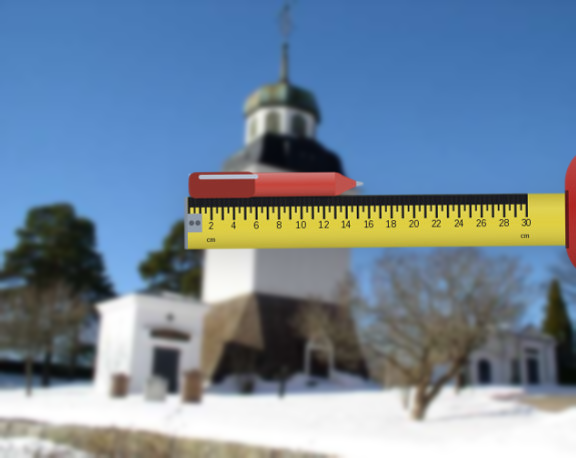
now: 15.5
